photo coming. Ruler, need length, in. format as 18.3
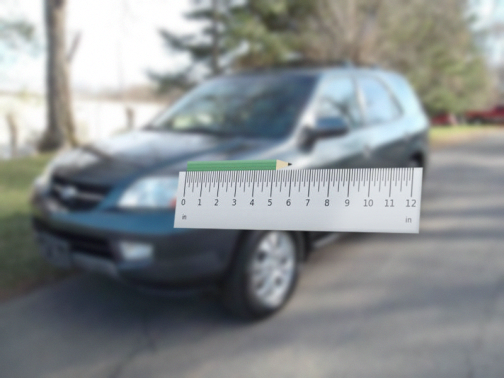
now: 6
